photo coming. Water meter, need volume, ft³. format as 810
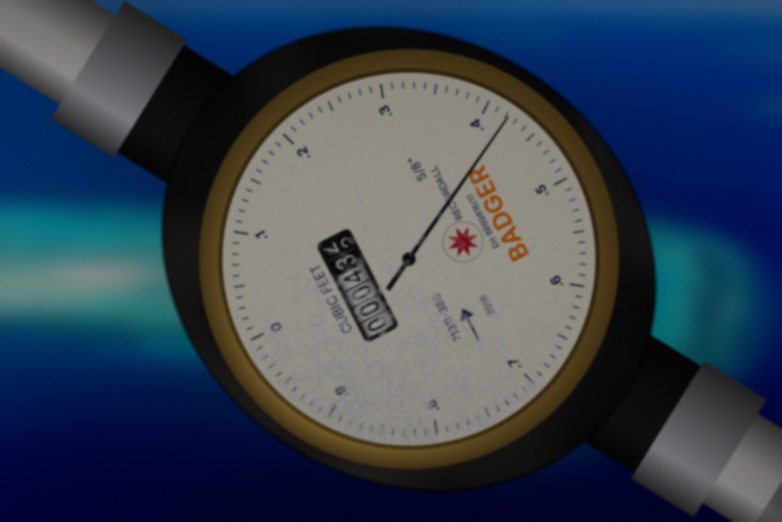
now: 432.42
